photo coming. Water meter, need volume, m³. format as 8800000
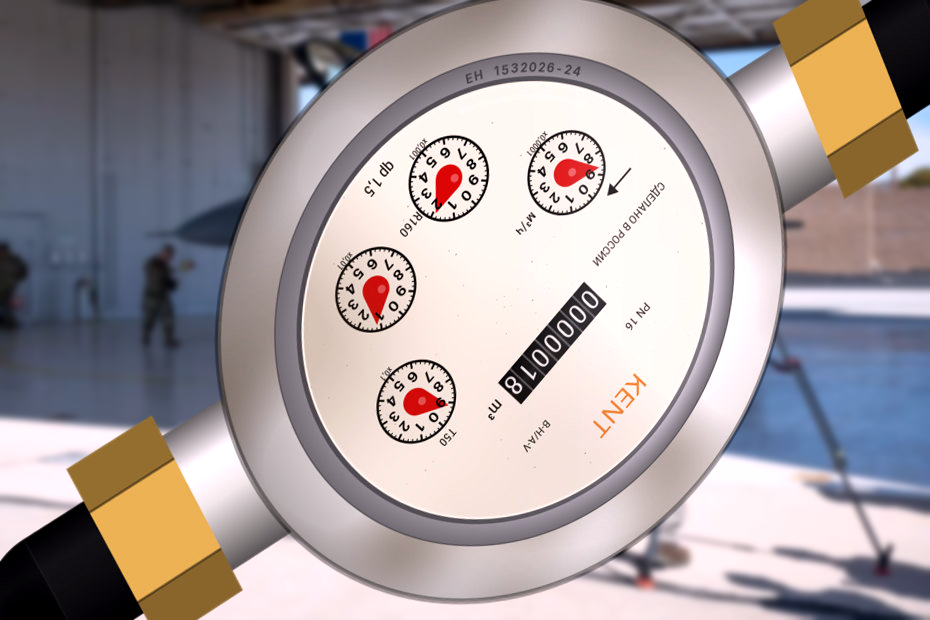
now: 17.9118
